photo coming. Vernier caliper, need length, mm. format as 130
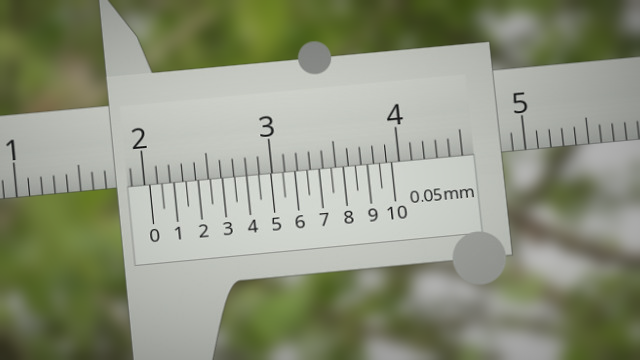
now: 20.4
